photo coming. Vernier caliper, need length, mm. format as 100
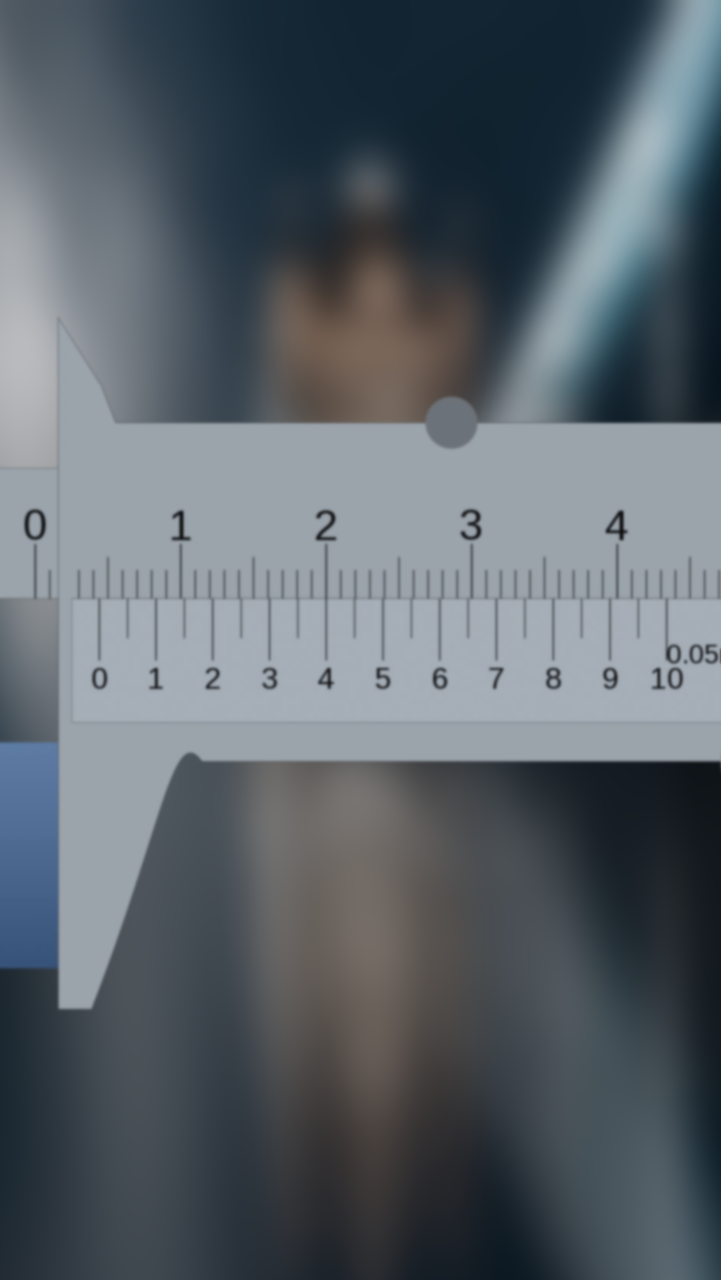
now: 4.4
